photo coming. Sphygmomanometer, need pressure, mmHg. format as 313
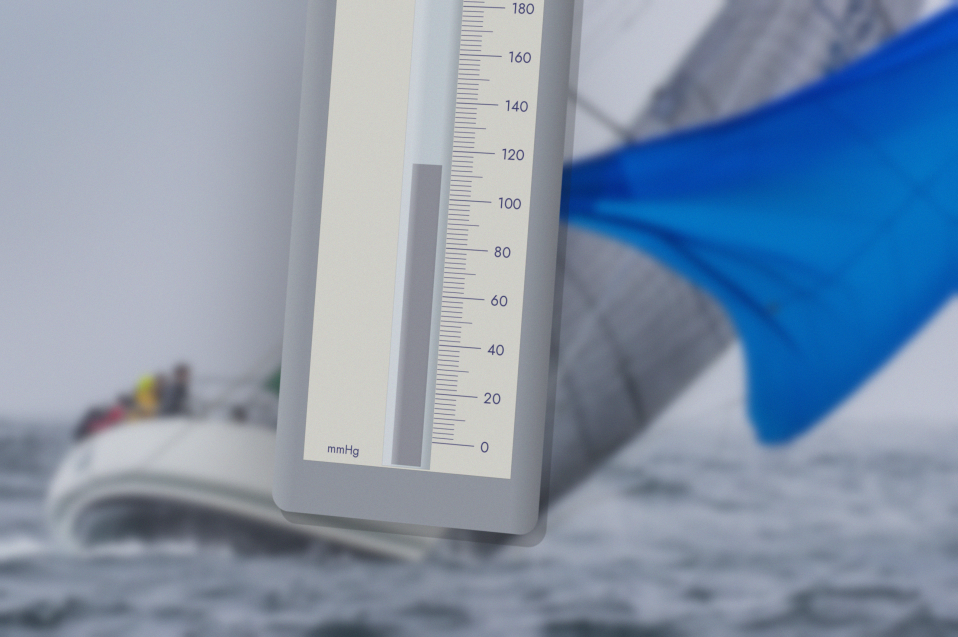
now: 114
